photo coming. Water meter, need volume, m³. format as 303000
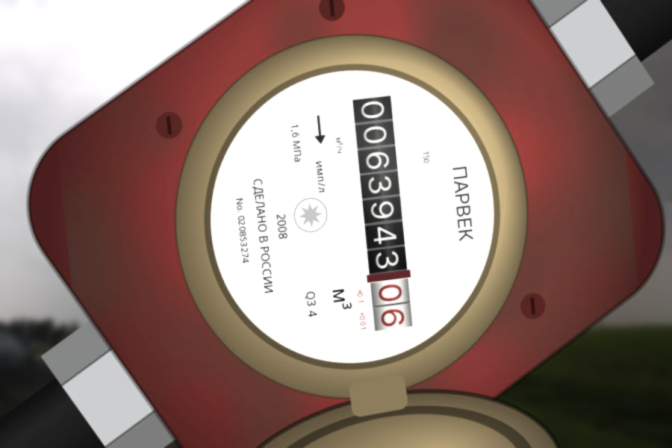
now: 63943.06
